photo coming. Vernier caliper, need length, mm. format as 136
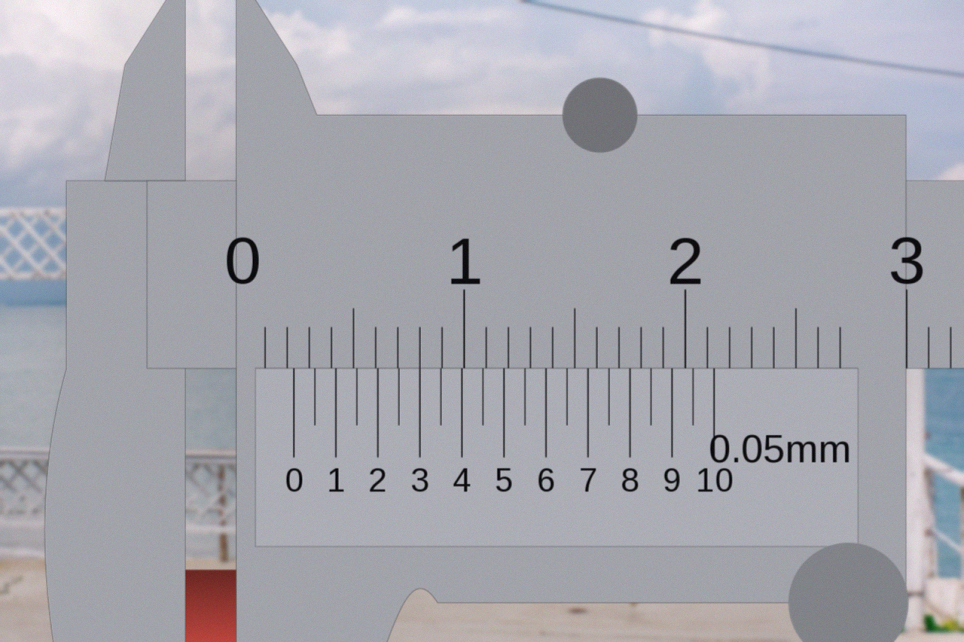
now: 2.30
